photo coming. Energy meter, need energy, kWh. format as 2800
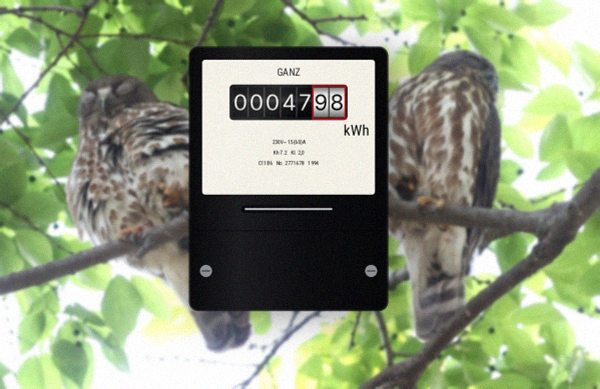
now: 47.98
